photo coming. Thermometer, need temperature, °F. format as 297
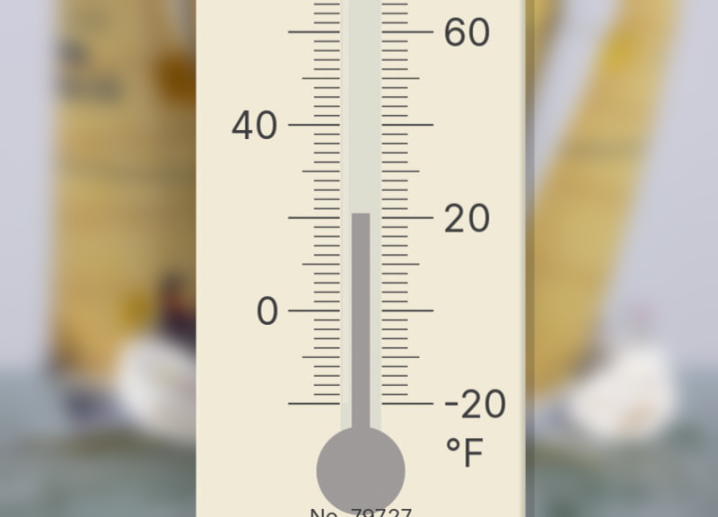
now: 21
